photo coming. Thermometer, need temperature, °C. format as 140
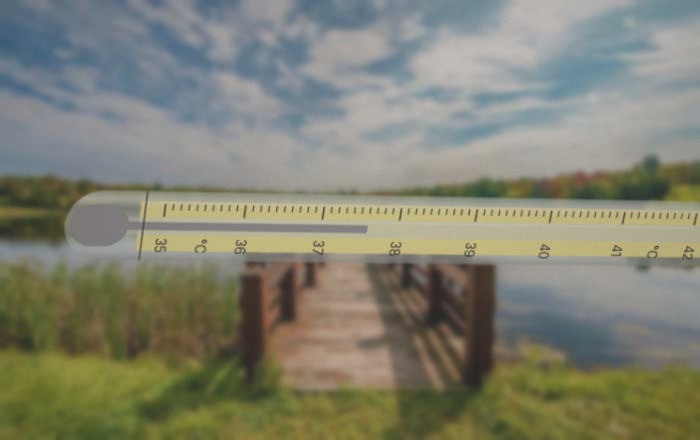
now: 37.6
